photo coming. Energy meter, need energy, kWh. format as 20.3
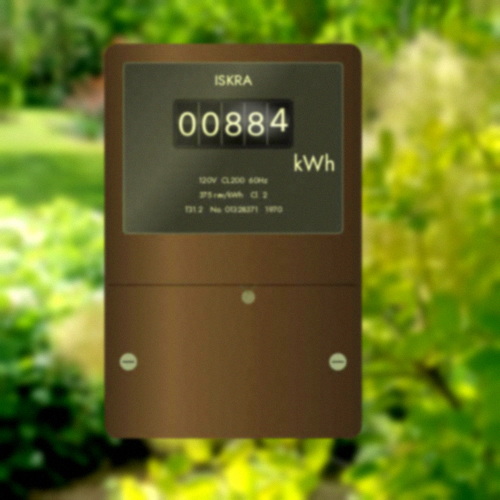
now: 884
